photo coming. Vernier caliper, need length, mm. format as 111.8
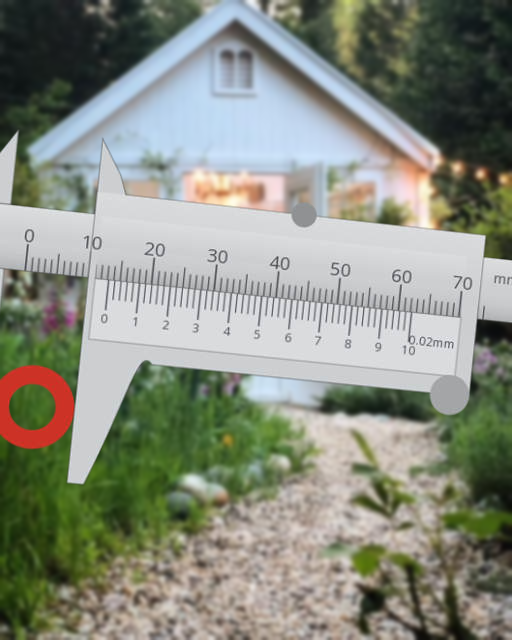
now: 13.2
